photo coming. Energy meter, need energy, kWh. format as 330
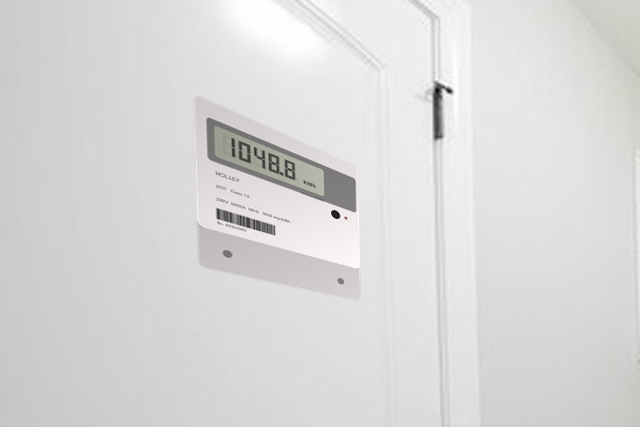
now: 1048.8
